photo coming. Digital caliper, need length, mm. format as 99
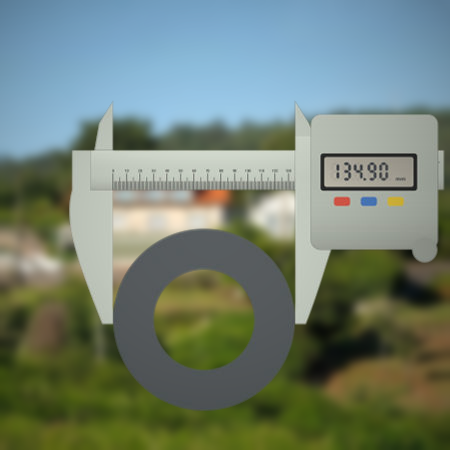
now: 134.90
